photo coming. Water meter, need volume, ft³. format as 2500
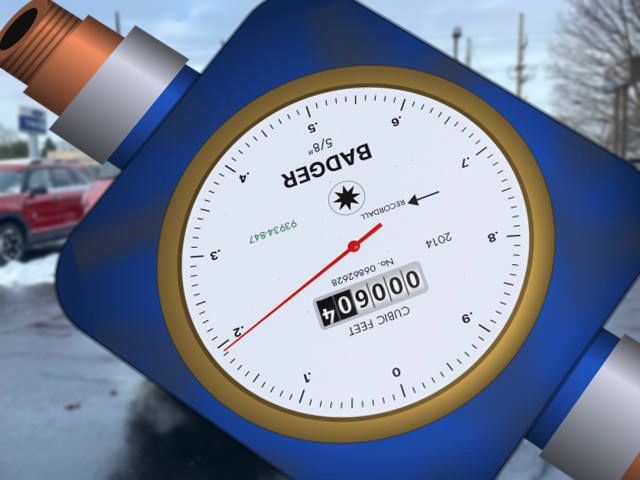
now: 604.19
